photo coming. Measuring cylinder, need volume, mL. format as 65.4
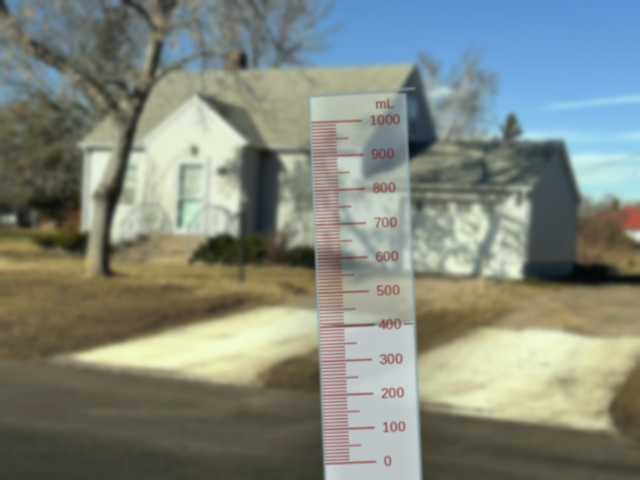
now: 400
